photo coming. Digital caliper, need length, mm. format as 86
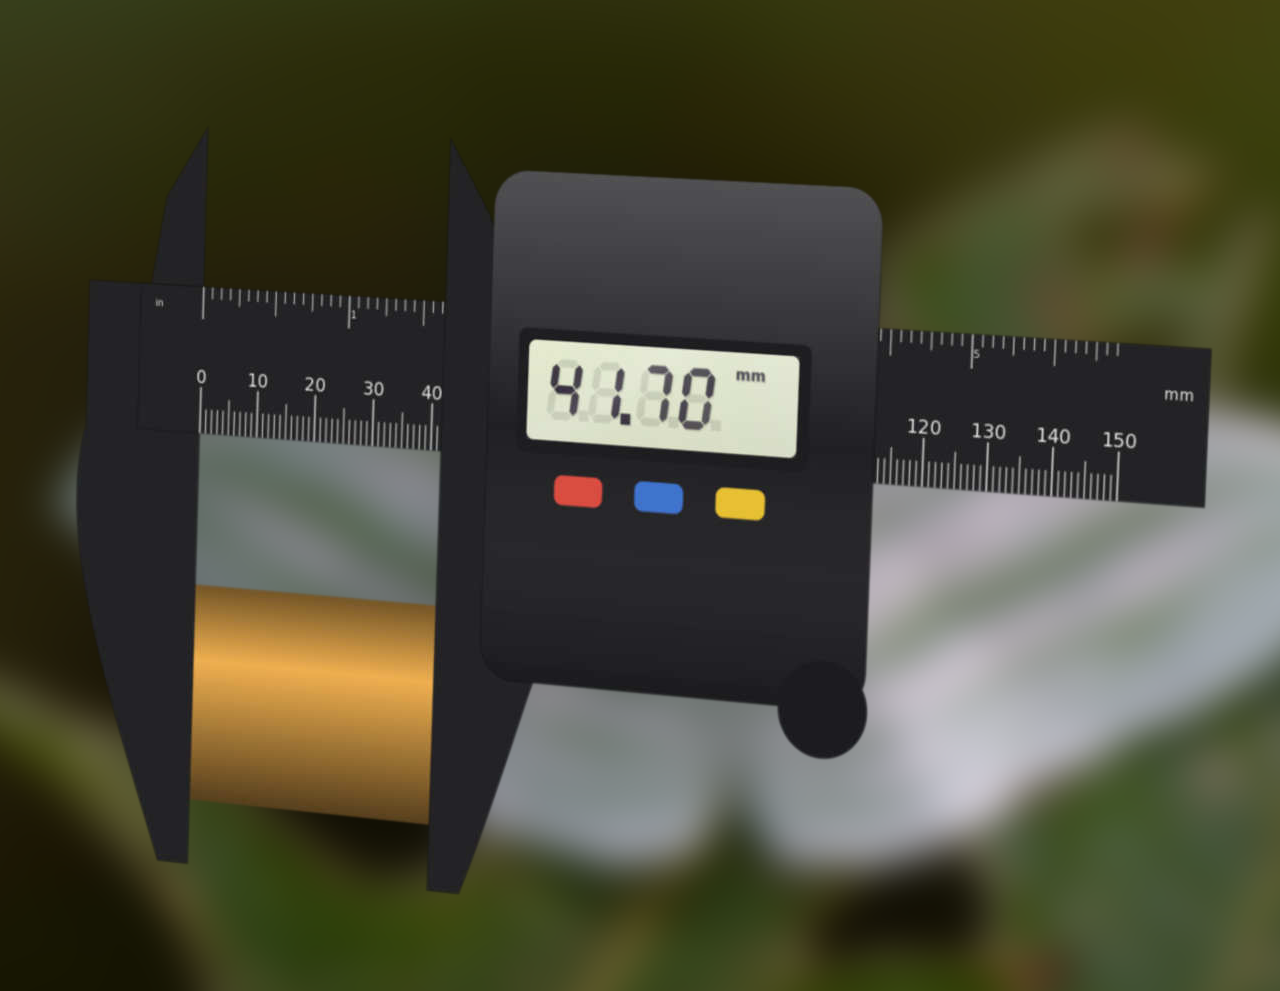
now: 41.70
